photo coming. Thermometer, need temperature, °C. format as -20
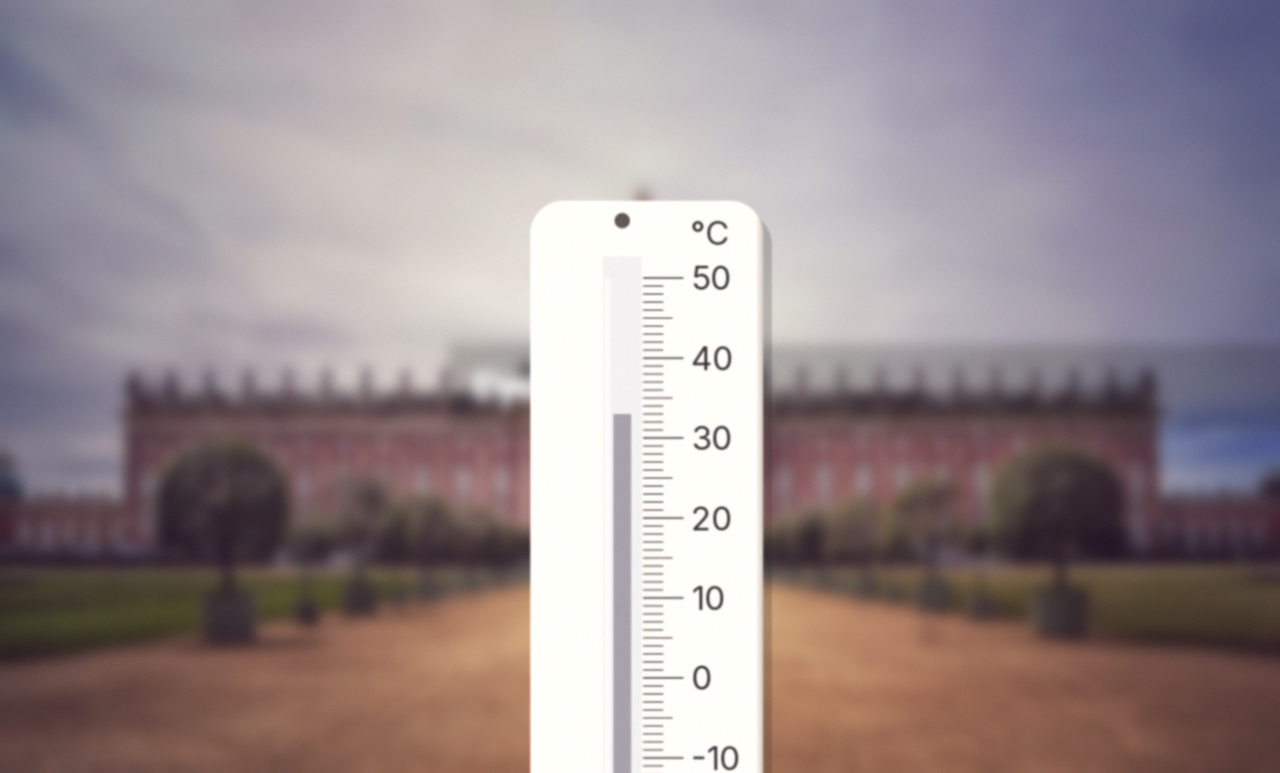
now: 33
